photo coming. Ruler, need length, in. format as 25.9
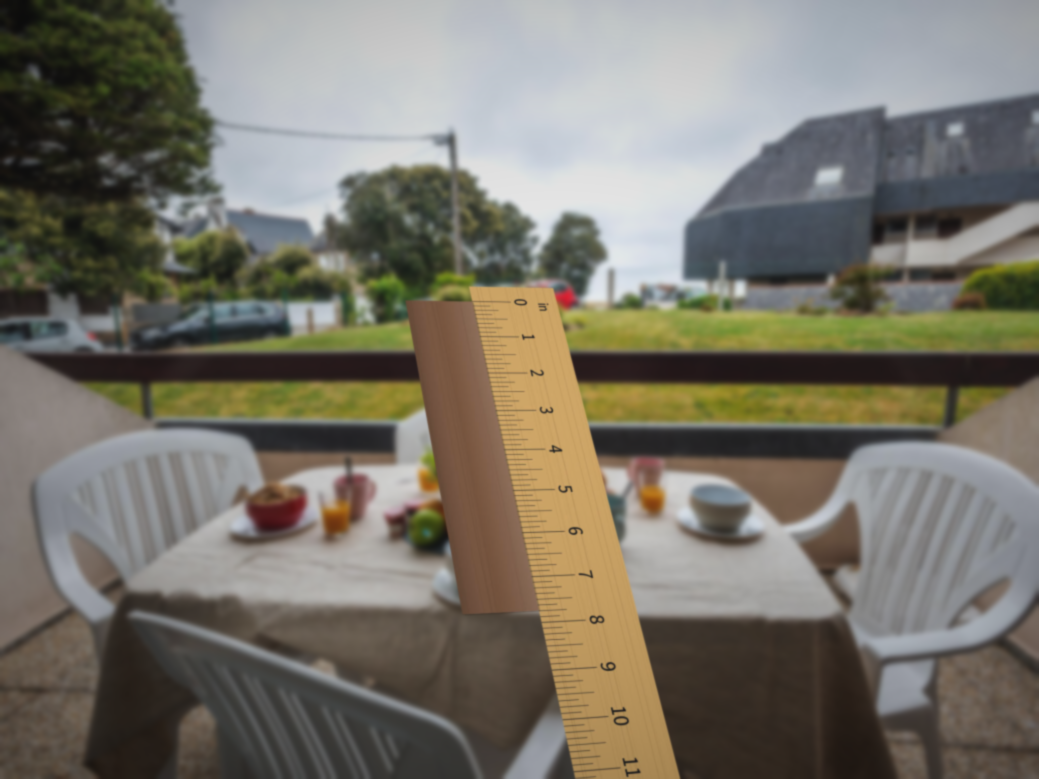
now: 7.75
